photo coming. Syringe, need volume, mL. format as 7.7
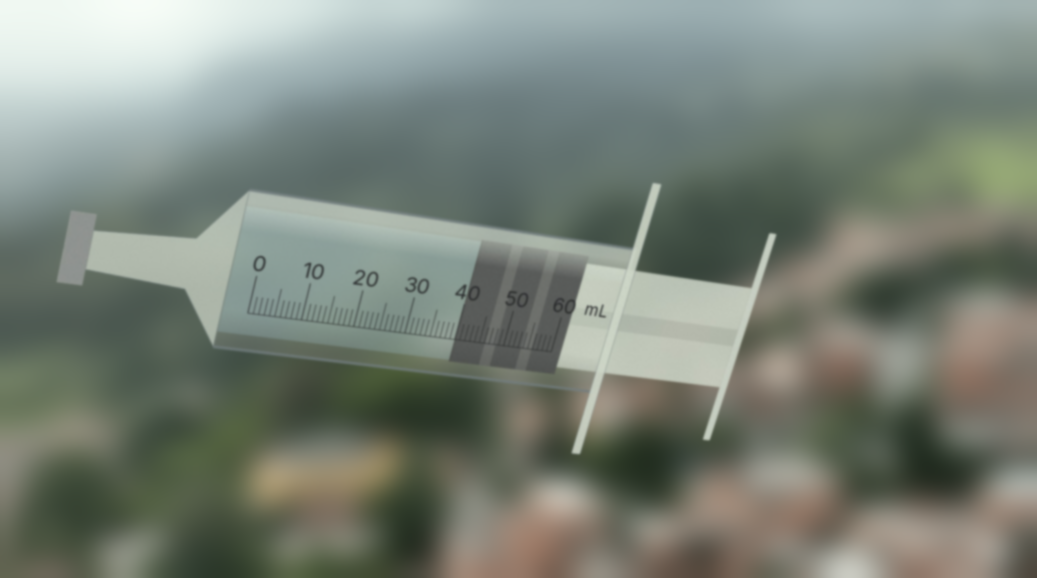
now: 40
